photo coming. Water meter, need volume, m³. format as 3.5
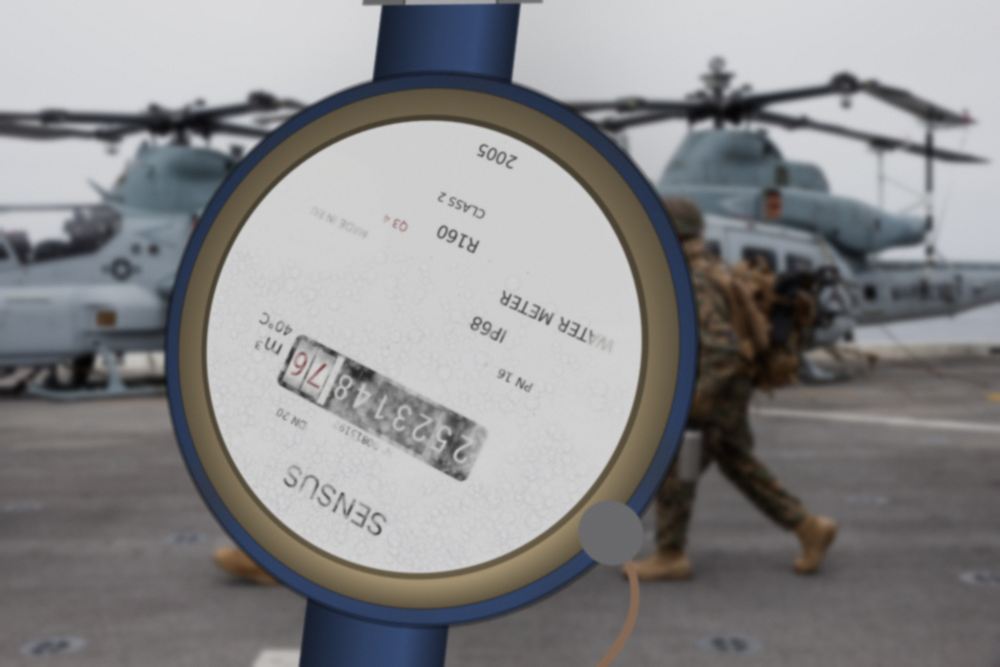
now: 2523148.76
